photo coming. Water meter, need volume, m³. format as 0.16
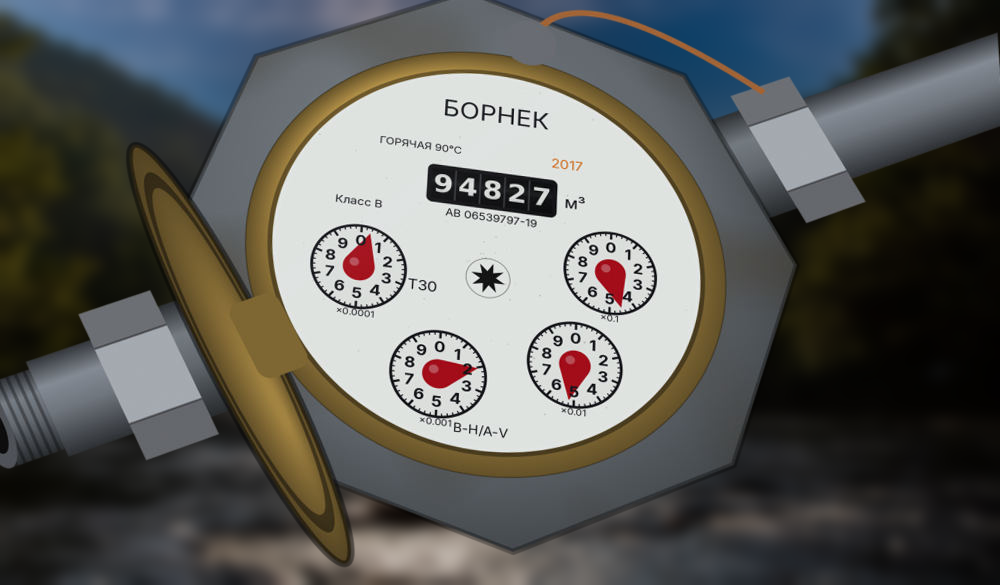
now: 94827.4520
